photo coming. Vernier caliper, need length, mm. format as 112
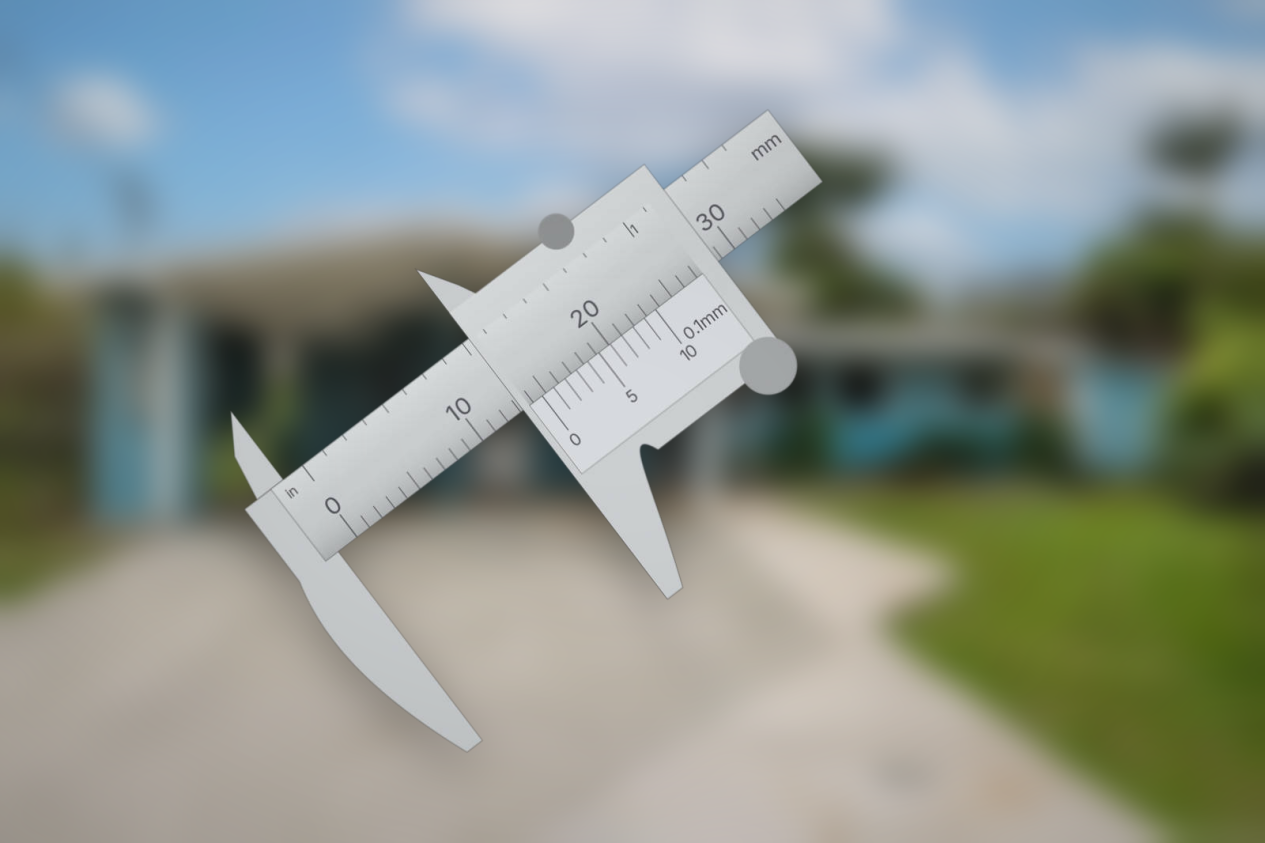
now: 14.7
